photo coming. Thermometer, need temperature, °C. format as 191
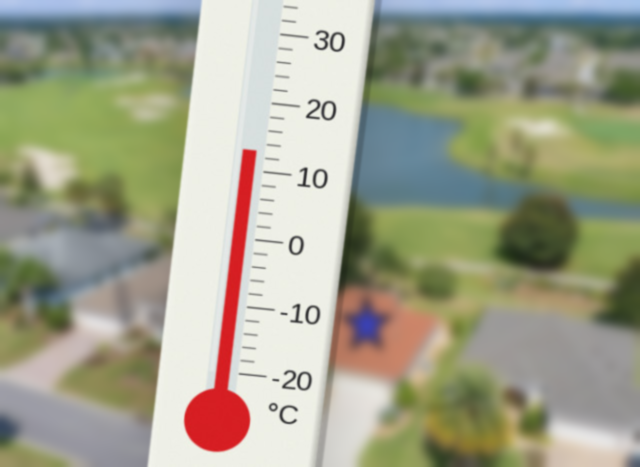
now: 13
